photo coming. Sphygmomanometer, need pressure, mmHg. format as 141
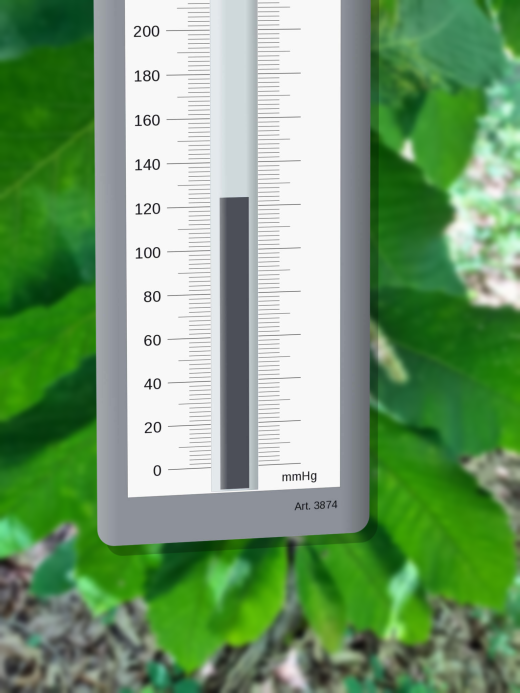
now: 124
